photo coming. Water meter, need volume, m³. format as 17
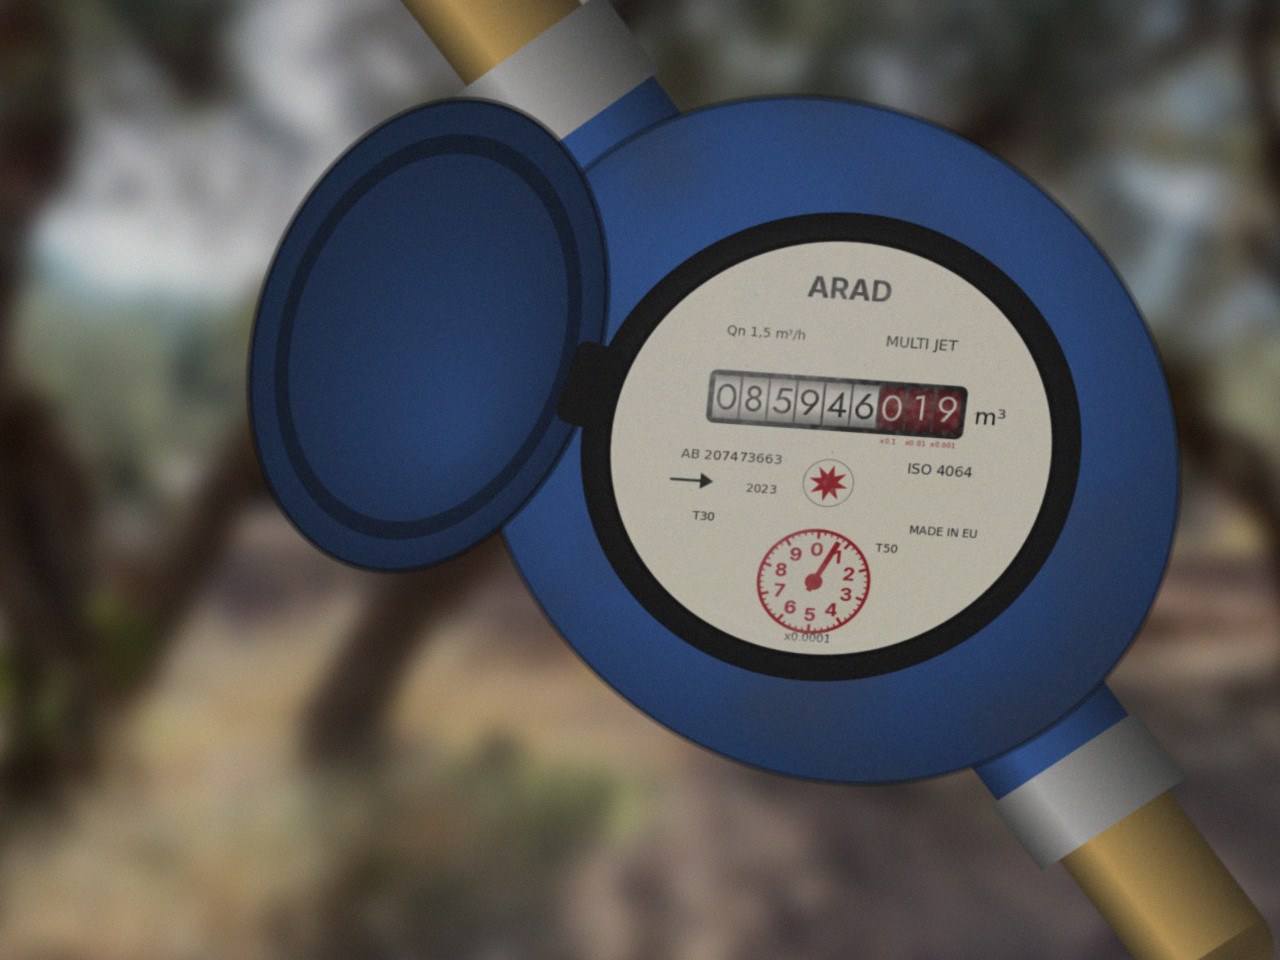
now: 85946.0190
